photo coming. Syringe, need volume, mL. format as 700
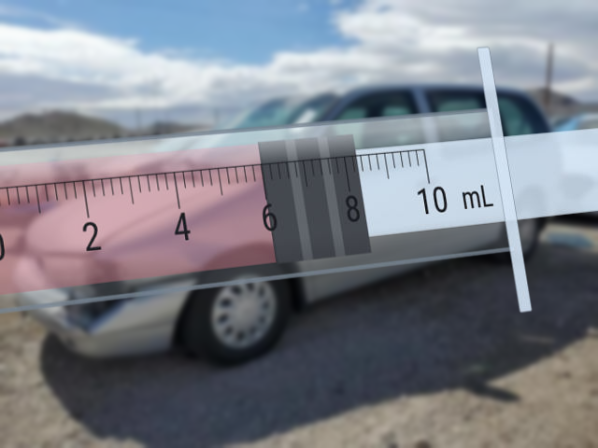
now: 6
